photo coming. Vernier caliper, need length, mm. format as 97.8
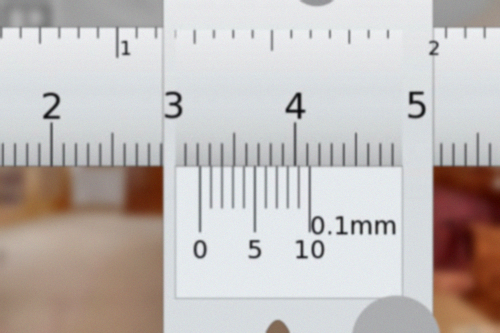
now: 32.2
